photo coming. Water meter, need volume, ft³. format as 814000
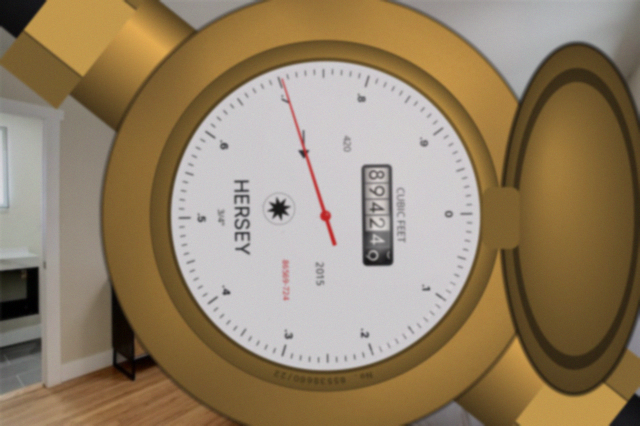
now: 894248.70
